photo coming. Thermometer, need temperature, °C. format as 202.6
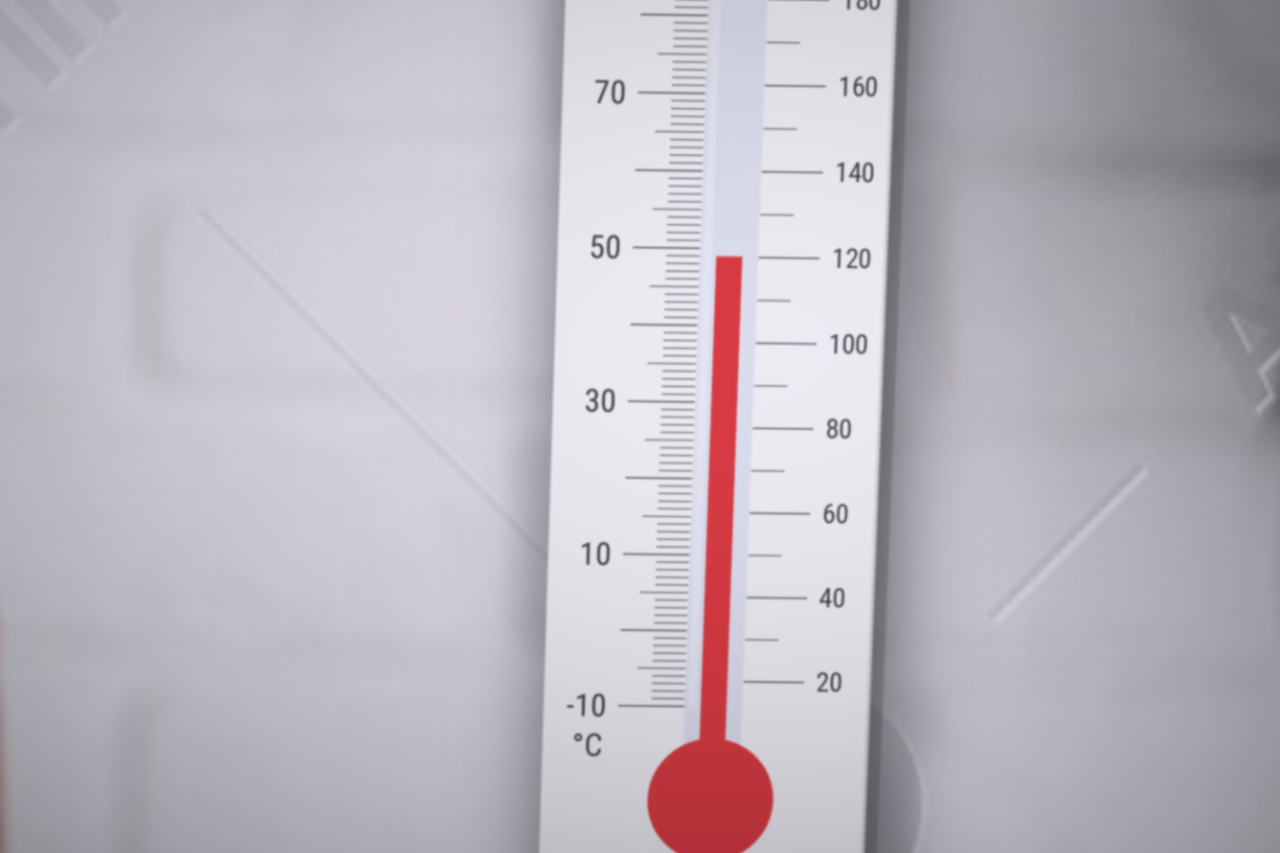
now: 49
